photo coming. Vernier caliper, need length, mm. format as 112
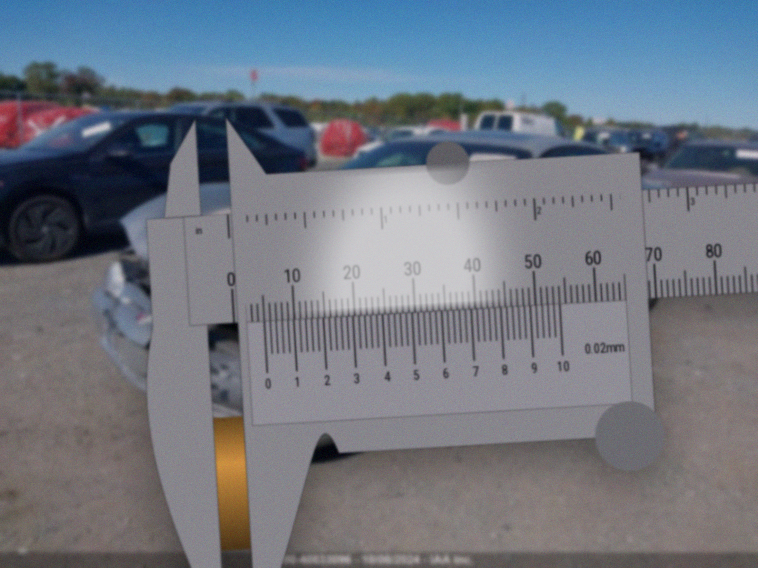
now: 5.0
